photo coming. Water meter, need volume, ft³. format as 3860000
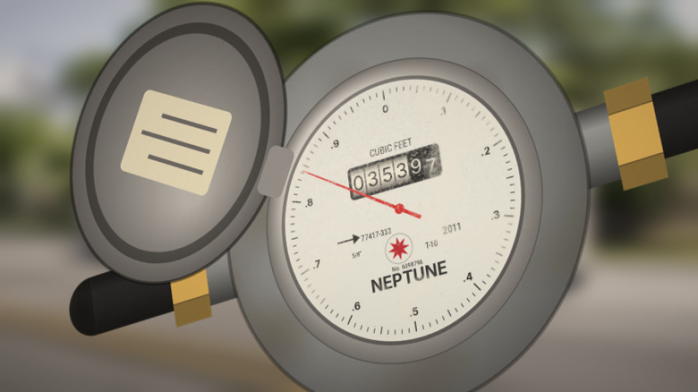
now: 35396.84
